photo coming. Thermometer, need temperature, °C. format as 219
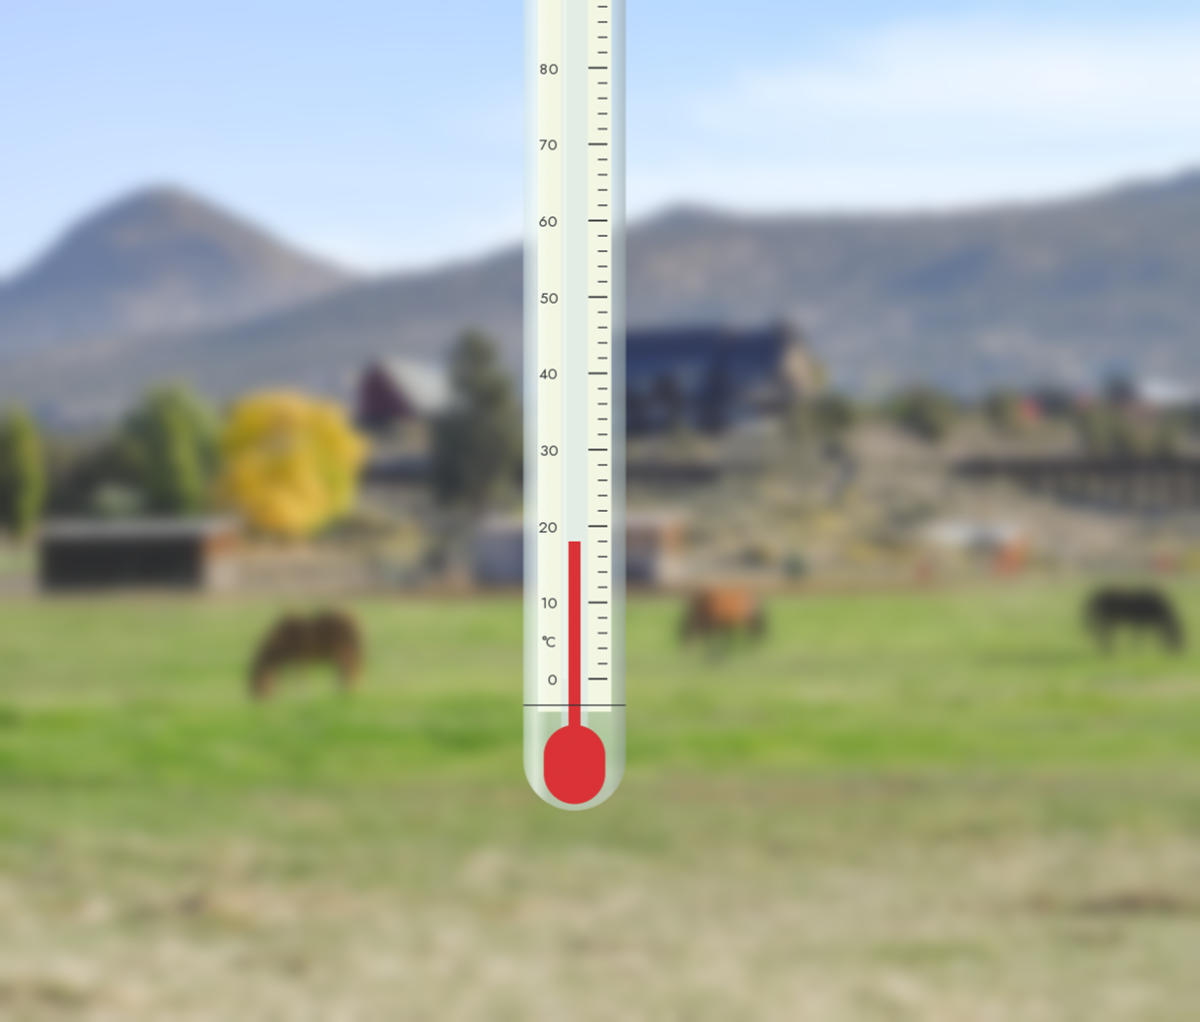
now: 18
